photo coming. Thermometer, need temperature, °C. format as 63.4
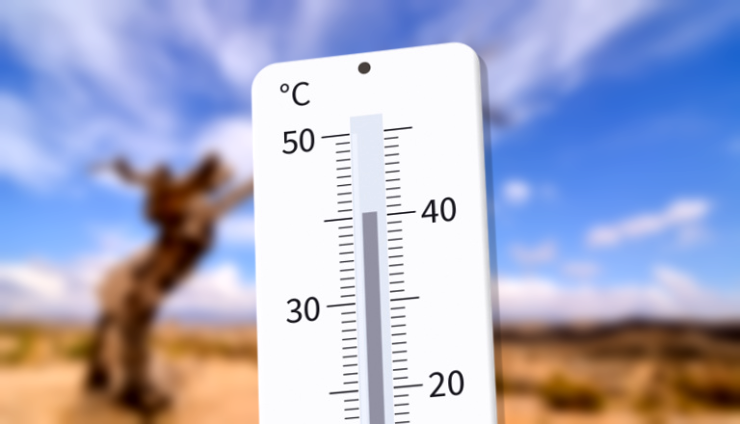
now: 40.5
